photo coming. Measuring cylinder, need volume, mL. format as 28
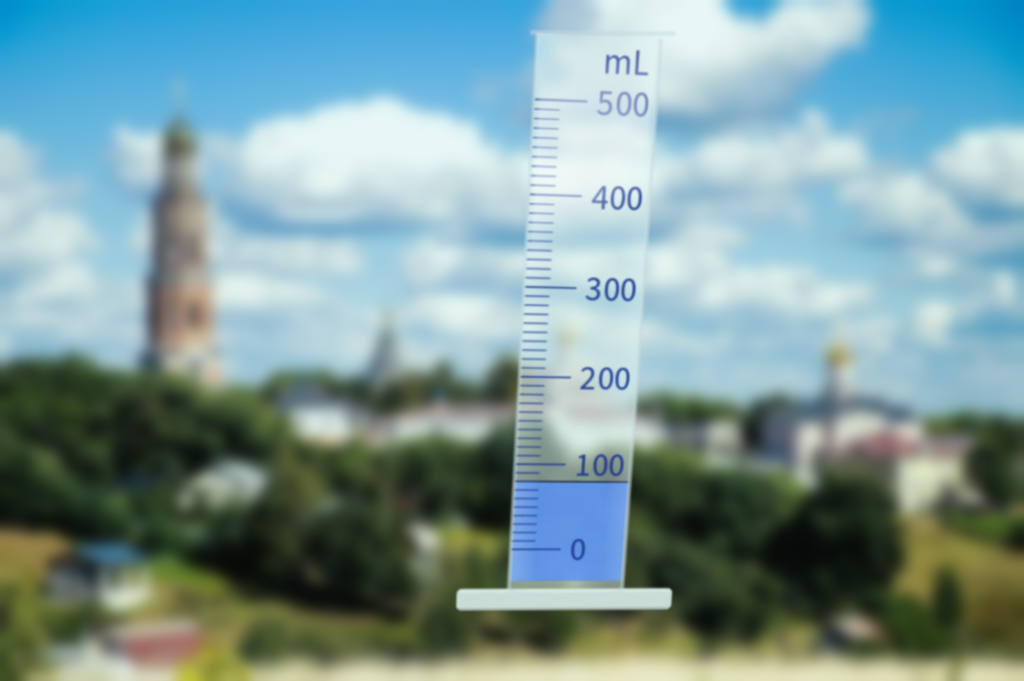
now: 80
